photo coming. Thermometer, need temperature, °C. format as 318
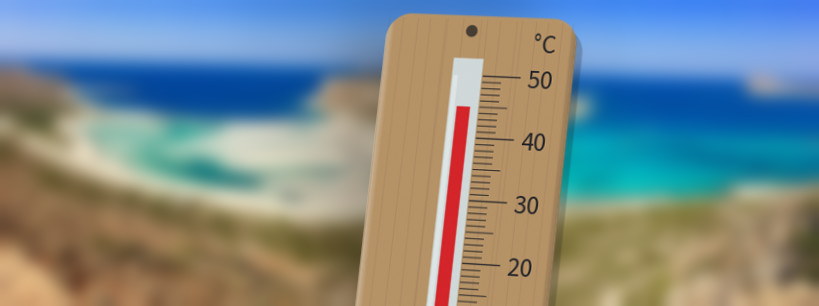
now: 45
